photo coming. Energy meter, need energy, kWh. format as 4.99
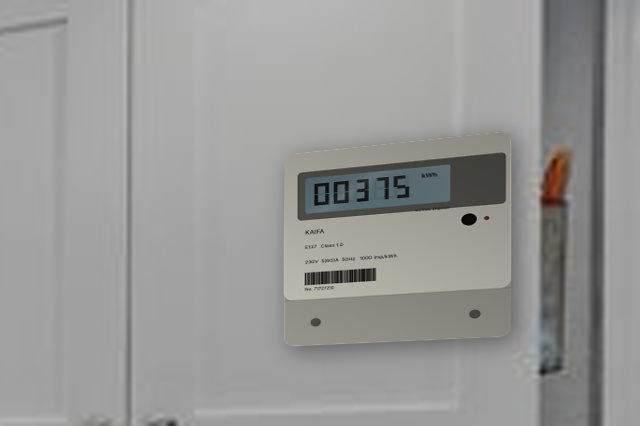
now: 375
